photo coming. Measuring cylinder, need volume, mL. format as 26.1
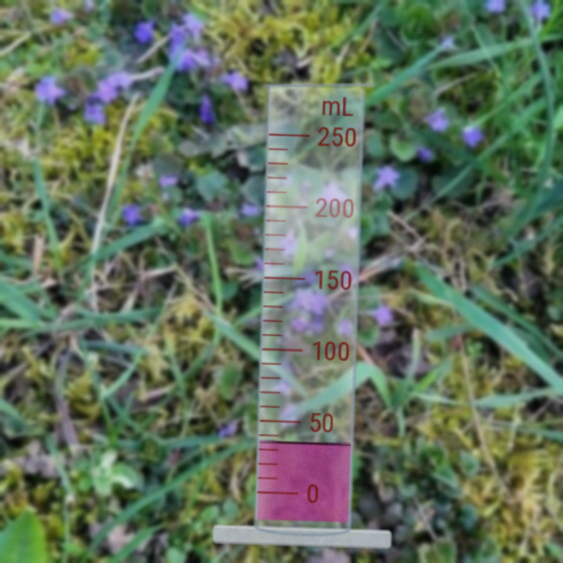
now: 35
